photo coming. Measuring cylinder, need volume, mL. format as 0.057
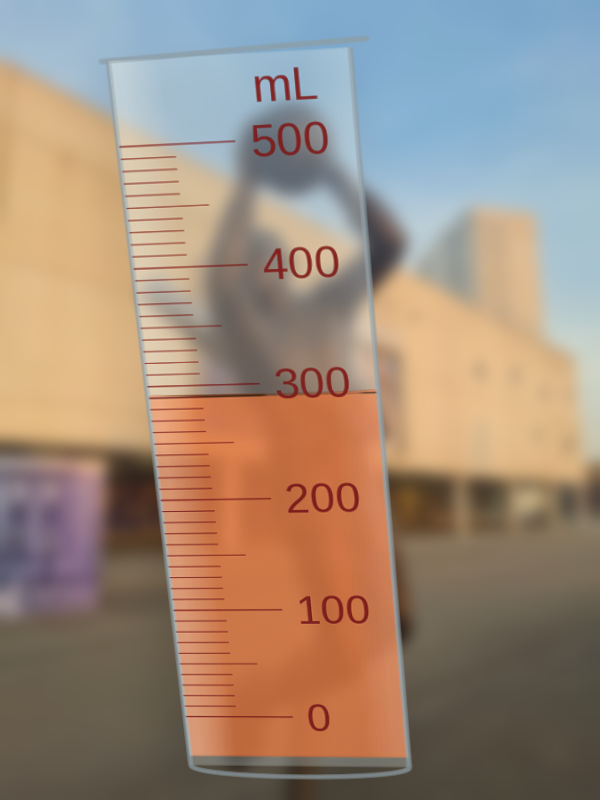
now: 290
